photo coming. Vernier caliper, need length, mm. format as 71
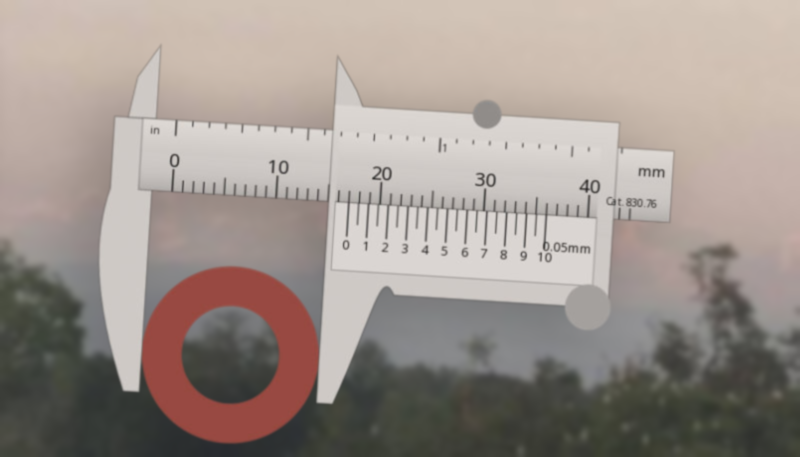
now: 17.0
